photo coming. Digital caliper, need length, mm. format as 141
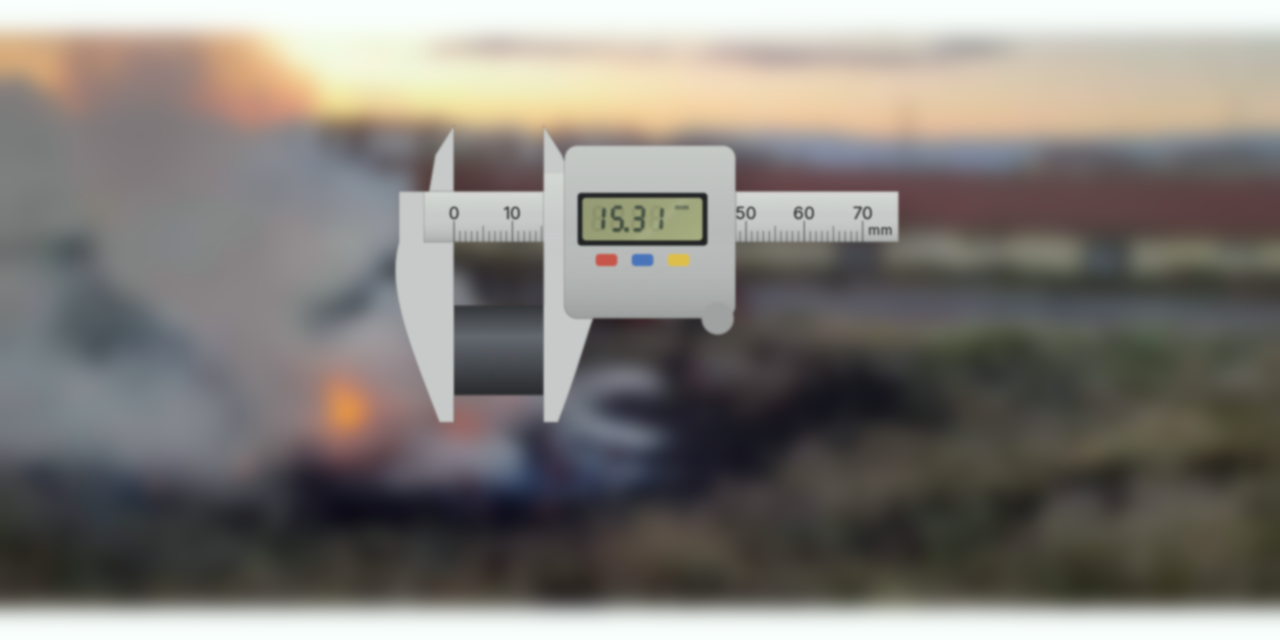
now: 15.31
